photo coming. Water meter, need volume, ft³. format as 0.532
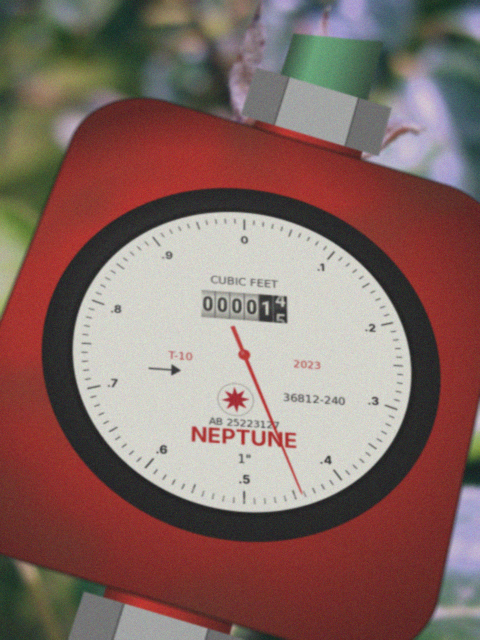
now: 14.44
